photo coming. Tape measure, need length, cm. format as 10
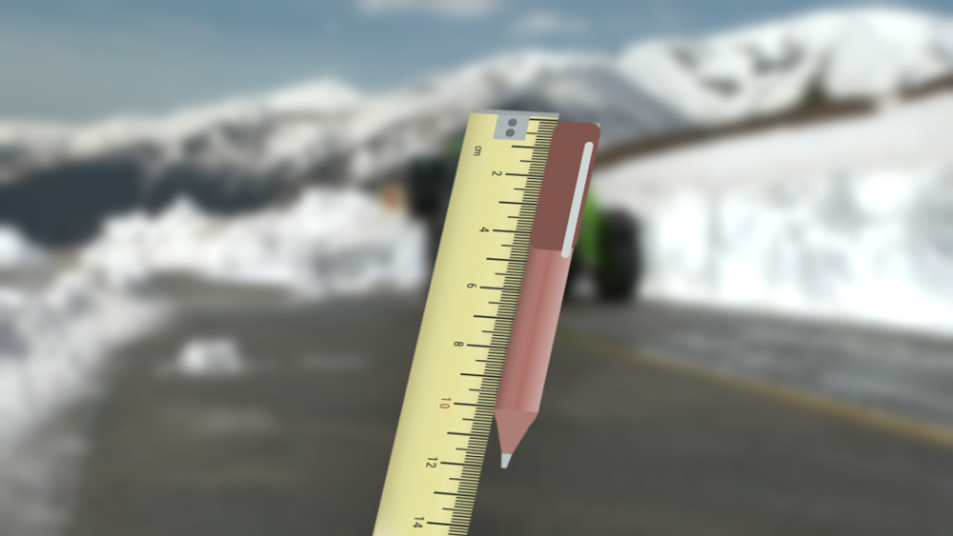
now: 12
